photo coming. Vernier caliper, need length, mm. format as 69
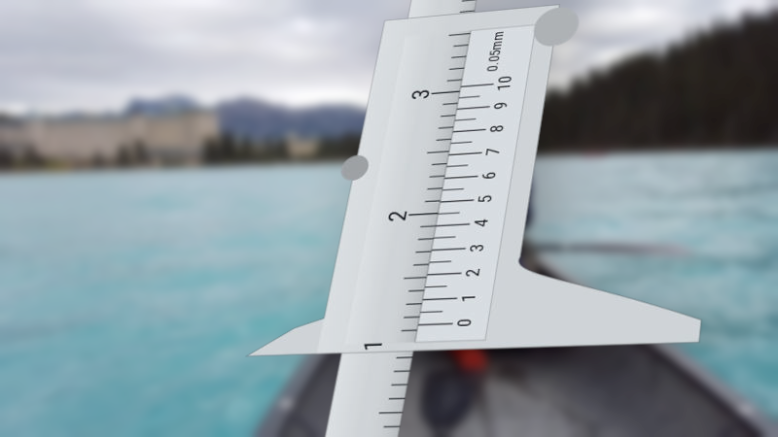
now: 11.4
